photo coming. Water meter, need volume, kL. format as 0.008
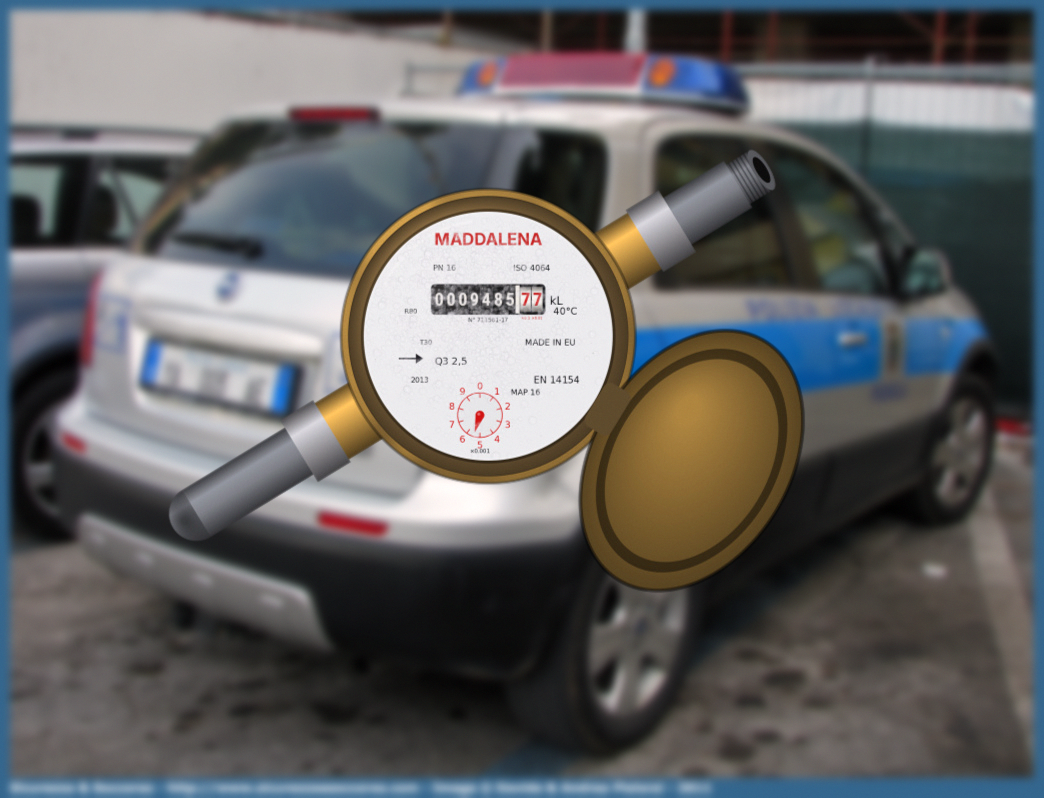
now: 9485.775
